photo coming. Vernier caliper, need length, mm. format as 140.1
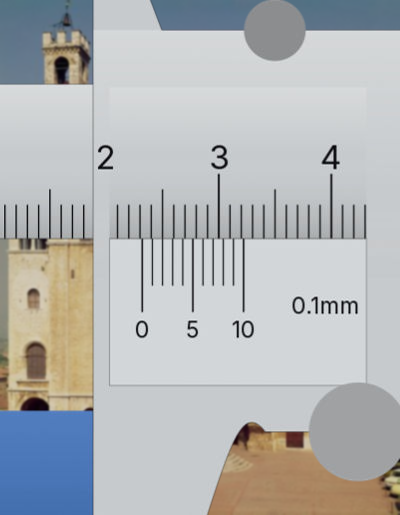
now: 23.2
